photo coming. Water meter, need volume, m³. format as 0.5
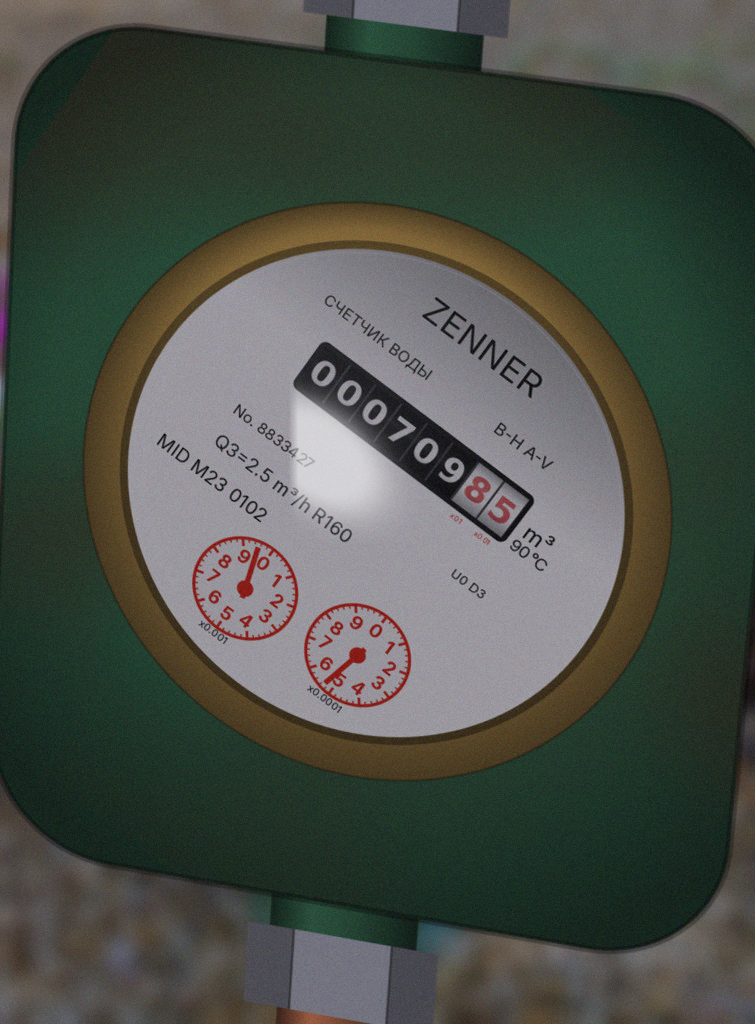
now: 709.8495
